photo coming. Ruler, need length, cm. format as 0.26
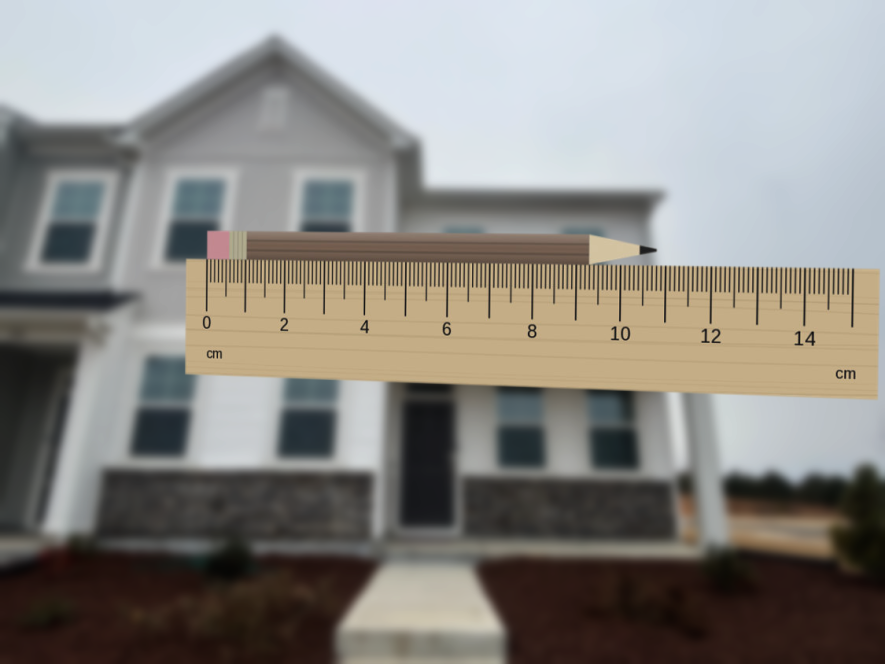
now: 10.8
